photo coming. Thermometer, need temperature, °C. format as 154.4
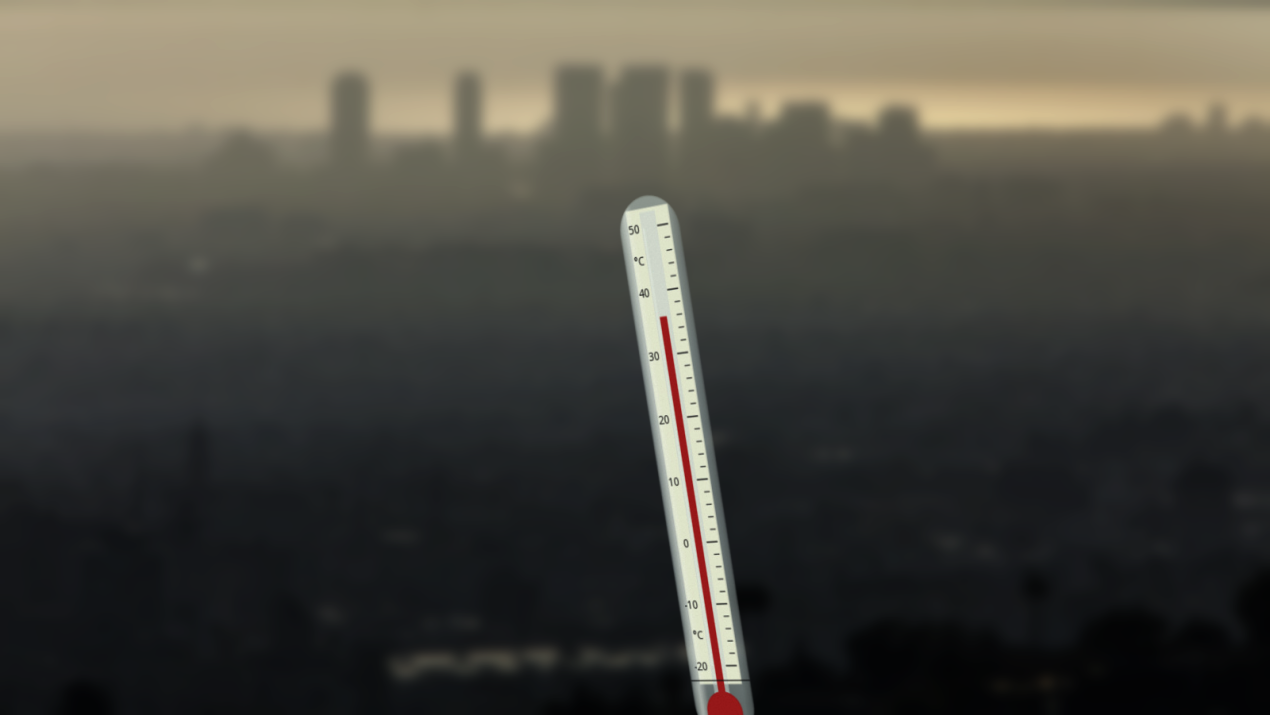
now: 36
